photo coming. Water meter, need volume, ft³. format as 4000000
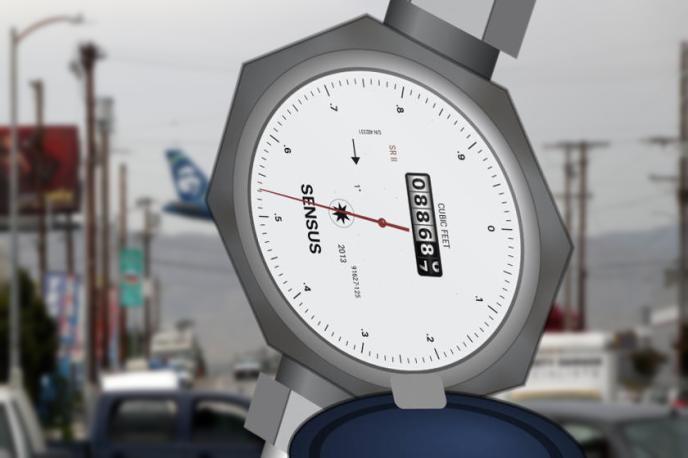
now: 88686.53
